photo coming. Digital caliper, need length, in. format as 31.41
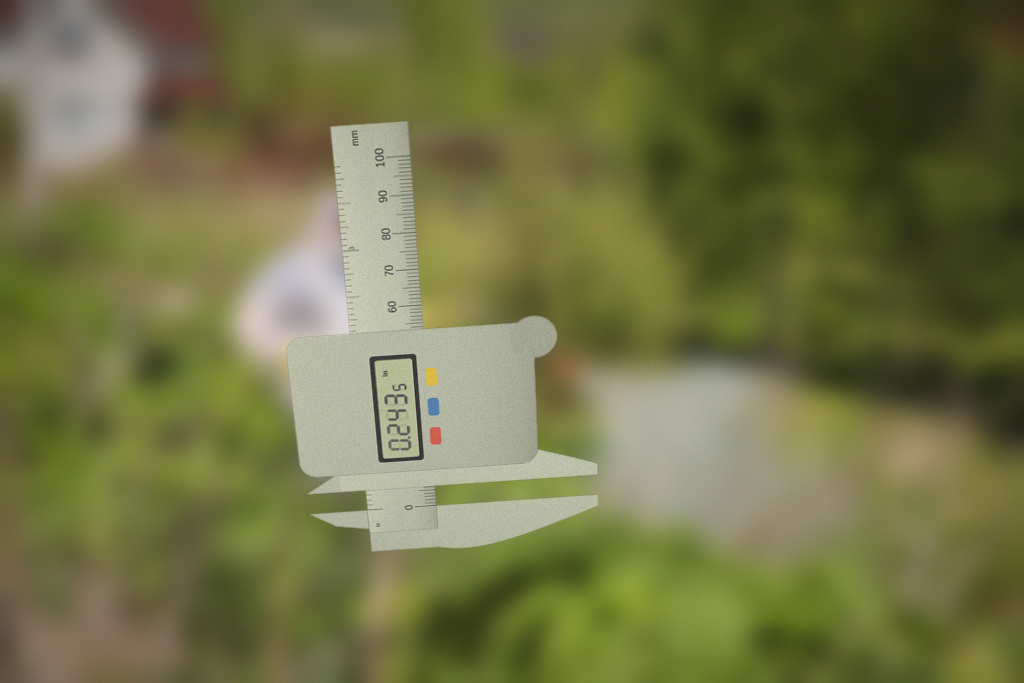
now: 0.2435
